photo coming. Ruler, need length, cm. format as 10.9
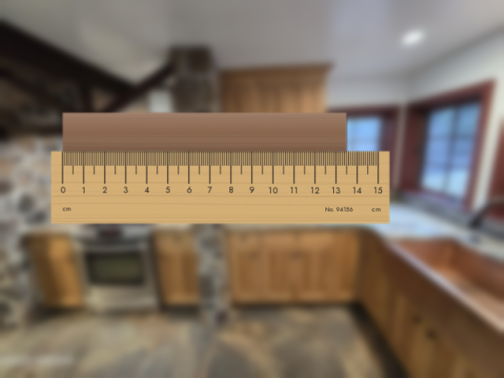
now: 13.5
